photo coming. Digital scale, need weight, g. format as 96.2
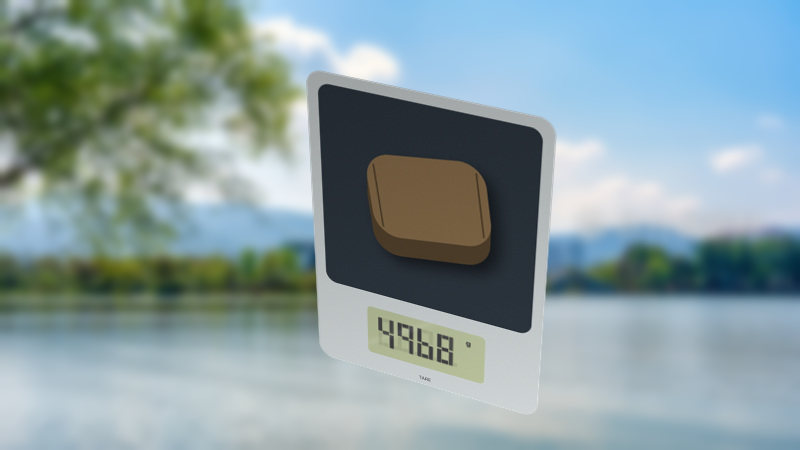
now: 4968
